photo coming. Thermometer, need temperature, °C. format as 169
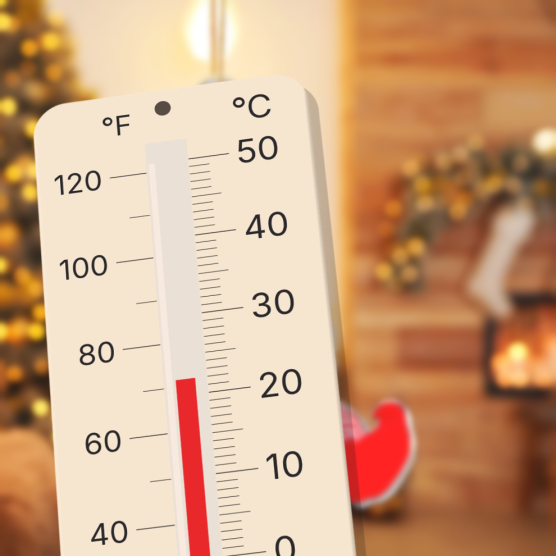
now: 22
